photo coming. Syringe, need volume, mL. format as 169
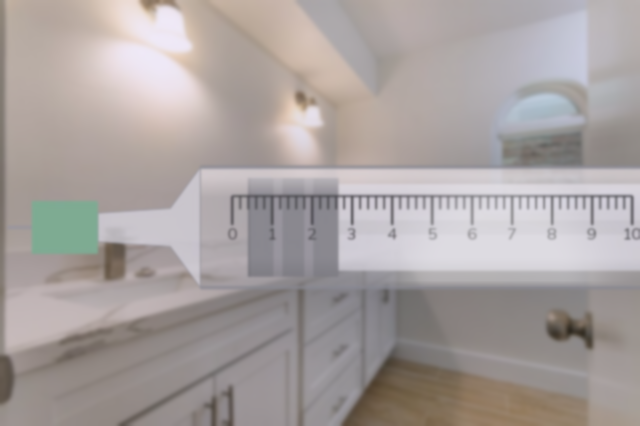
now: 0.4
